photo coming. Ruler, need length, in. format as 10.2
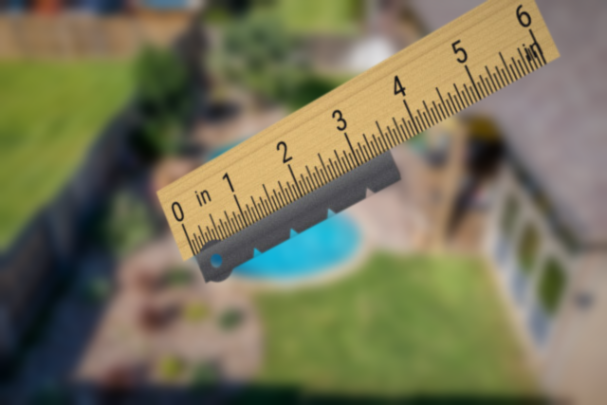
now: 3.5
